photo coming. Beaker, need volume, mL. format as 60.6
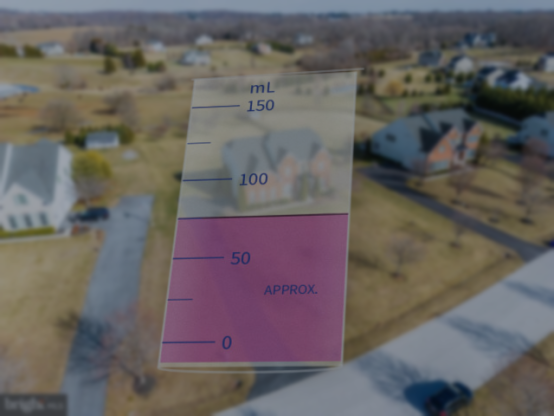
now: 75
